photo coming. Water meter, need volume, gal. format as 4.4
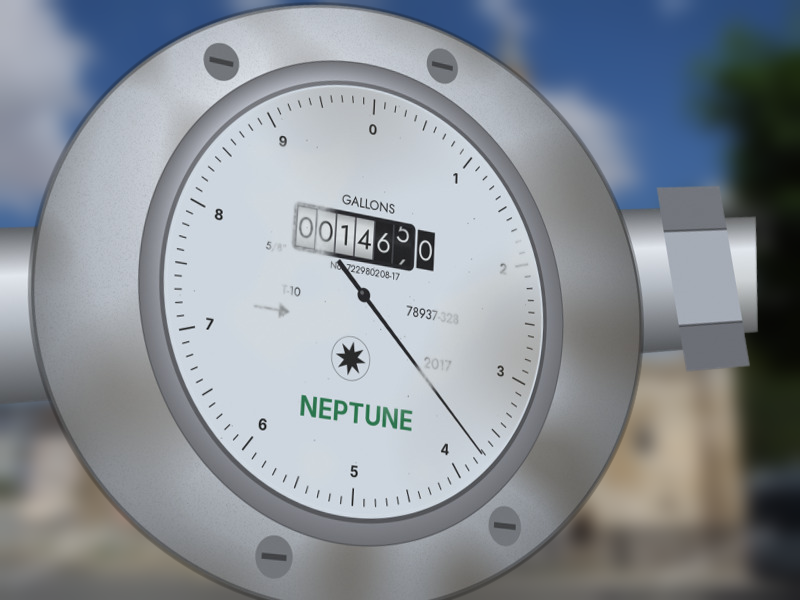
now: 14653.7
